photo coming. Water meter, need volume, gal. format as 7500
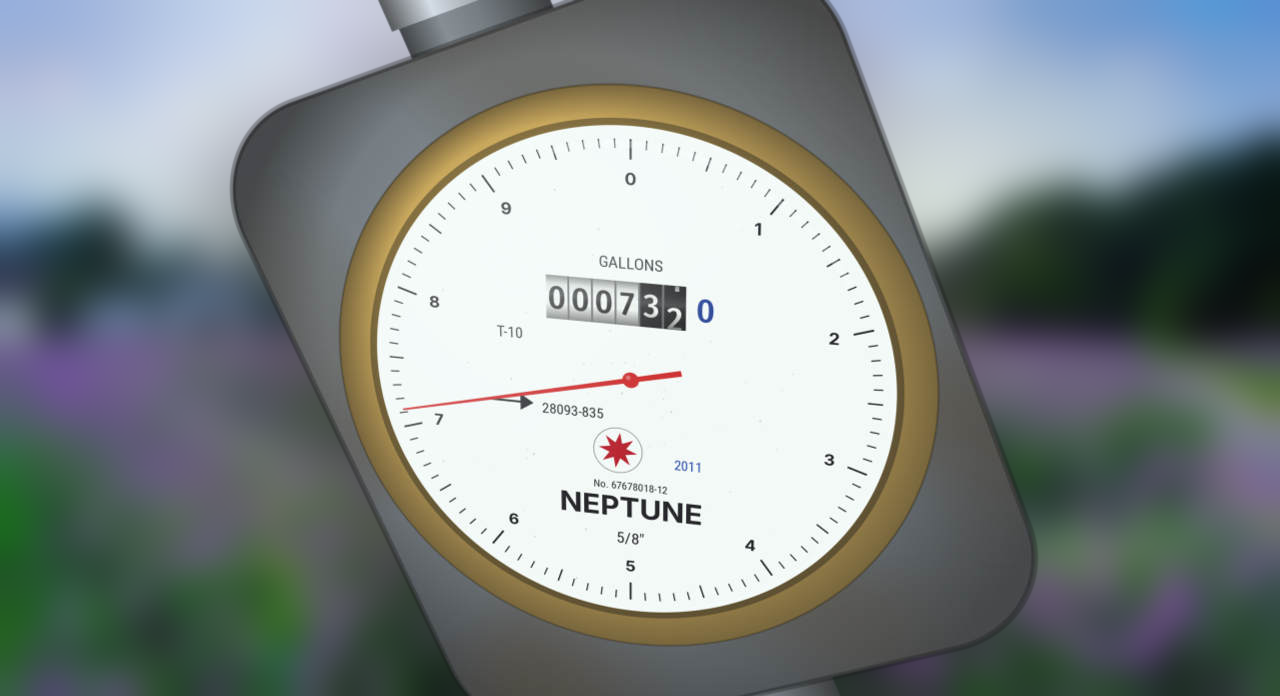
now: 7317.1
